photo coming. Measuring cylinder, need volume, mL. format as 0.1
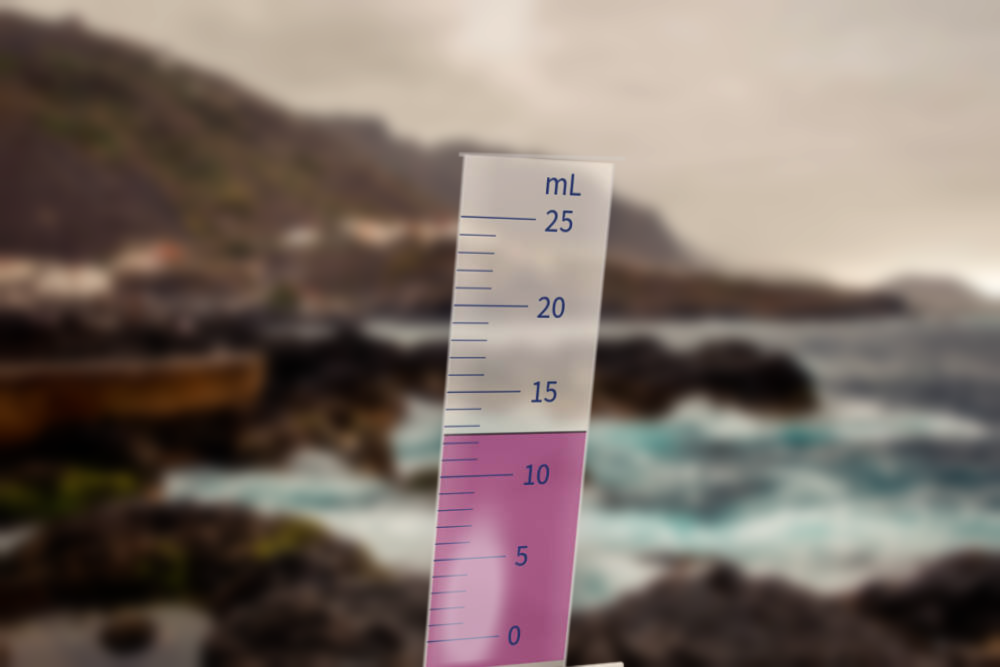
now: 12.5
